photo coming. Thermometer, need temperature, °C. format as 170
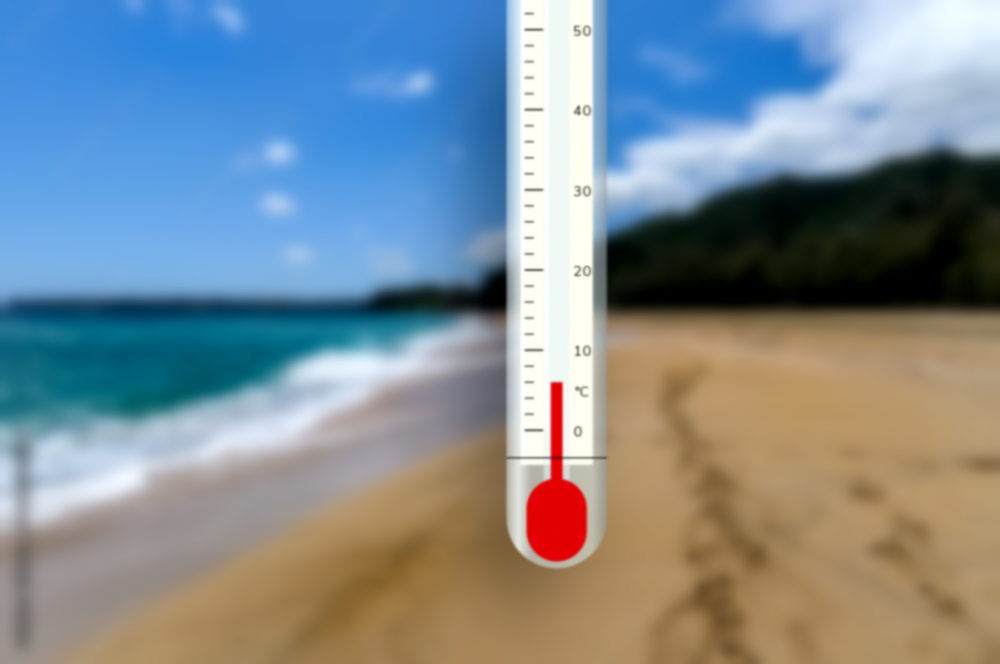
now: 6
